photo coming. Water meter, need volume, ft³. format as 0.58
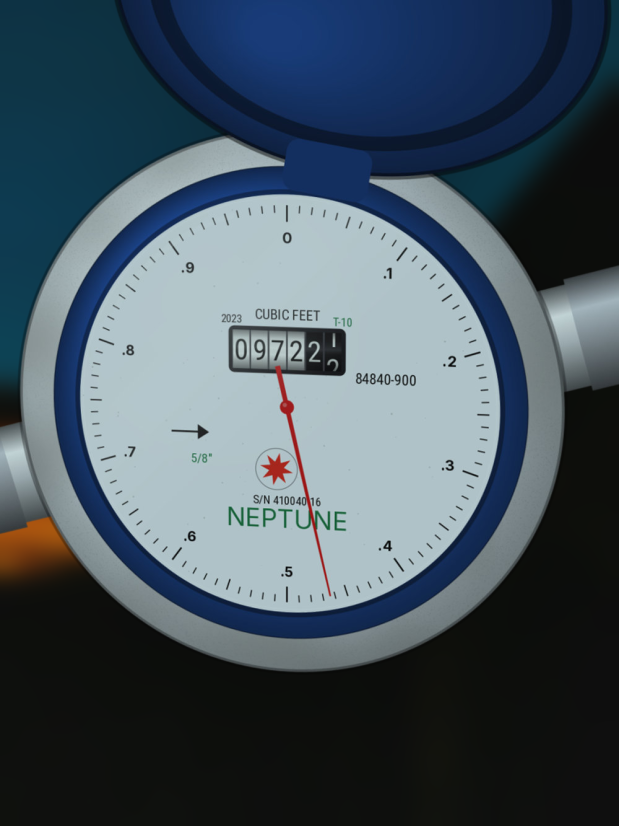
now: 97221.46
